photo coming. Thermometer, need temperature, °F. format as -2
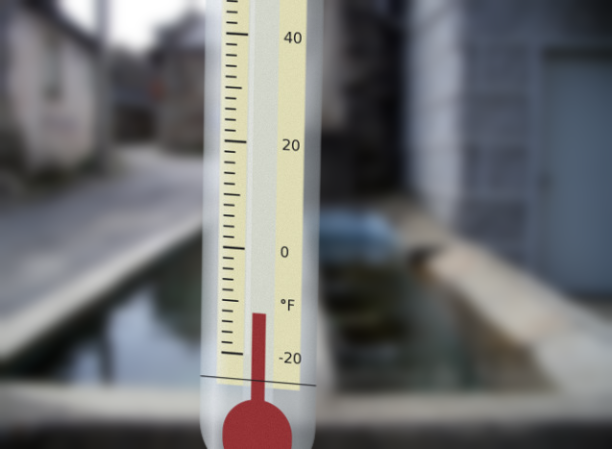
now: -12
